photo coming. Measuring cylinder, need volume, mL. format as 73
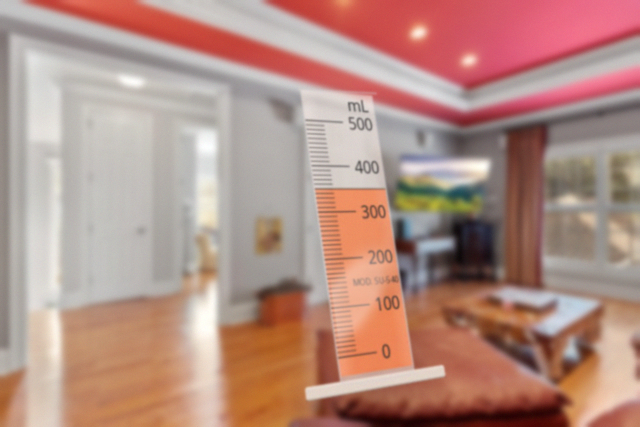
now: 350
